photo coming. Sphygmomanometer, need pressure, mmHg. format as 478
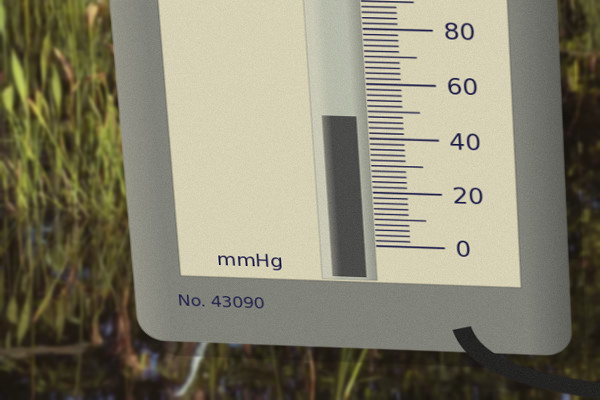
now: 48
